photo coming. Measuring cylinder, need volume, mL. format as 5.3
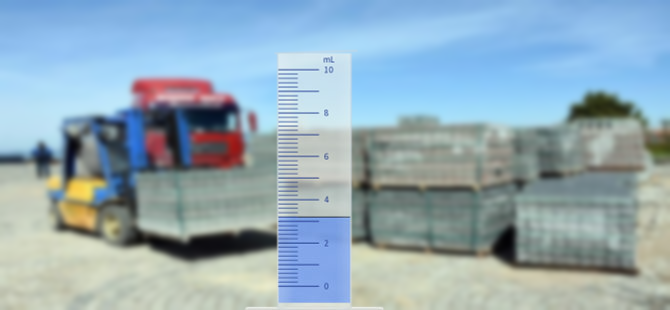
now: 3.2
